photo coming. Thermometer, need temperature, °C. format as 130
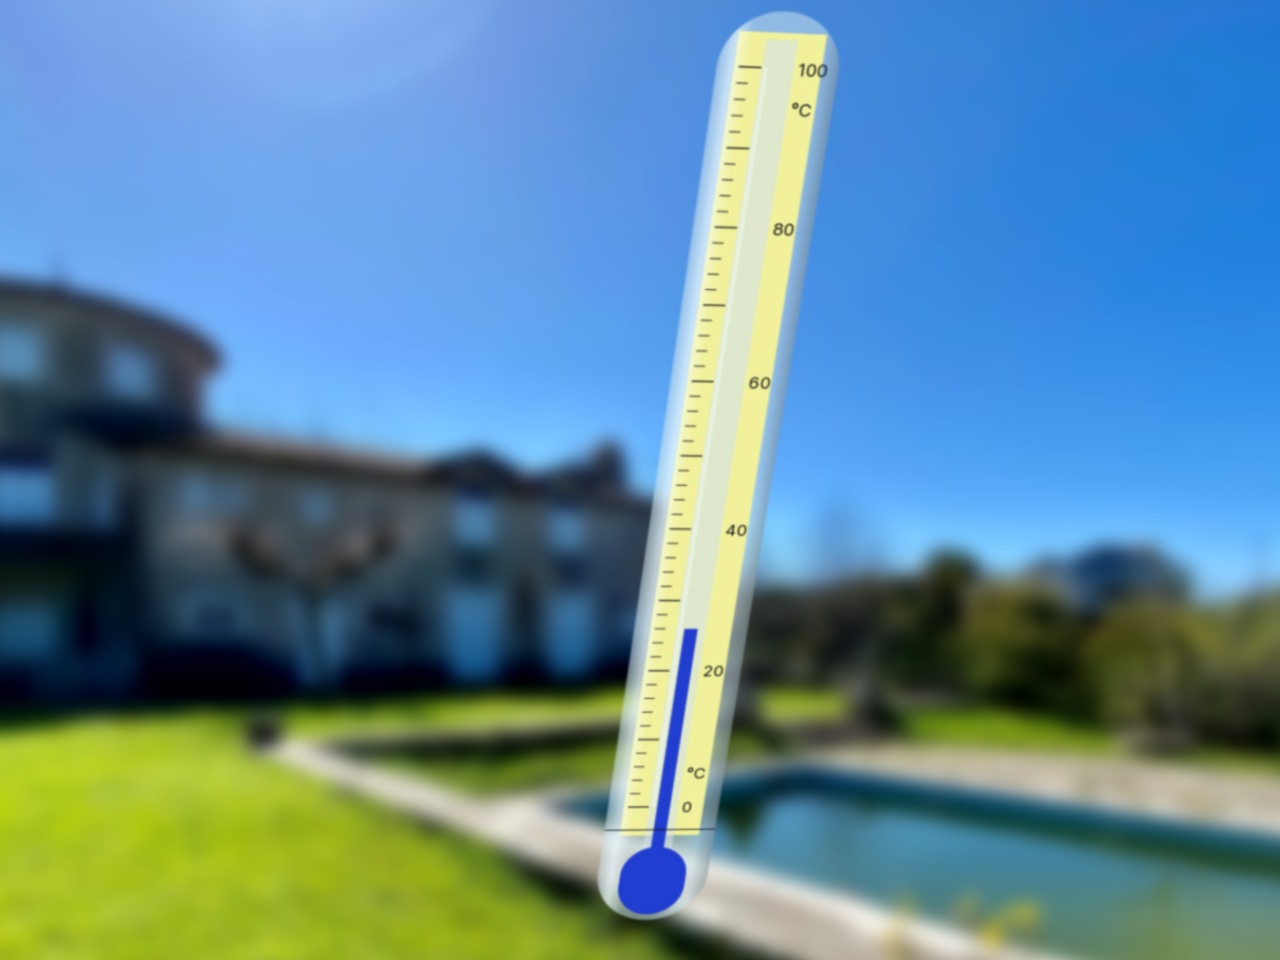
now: 26
